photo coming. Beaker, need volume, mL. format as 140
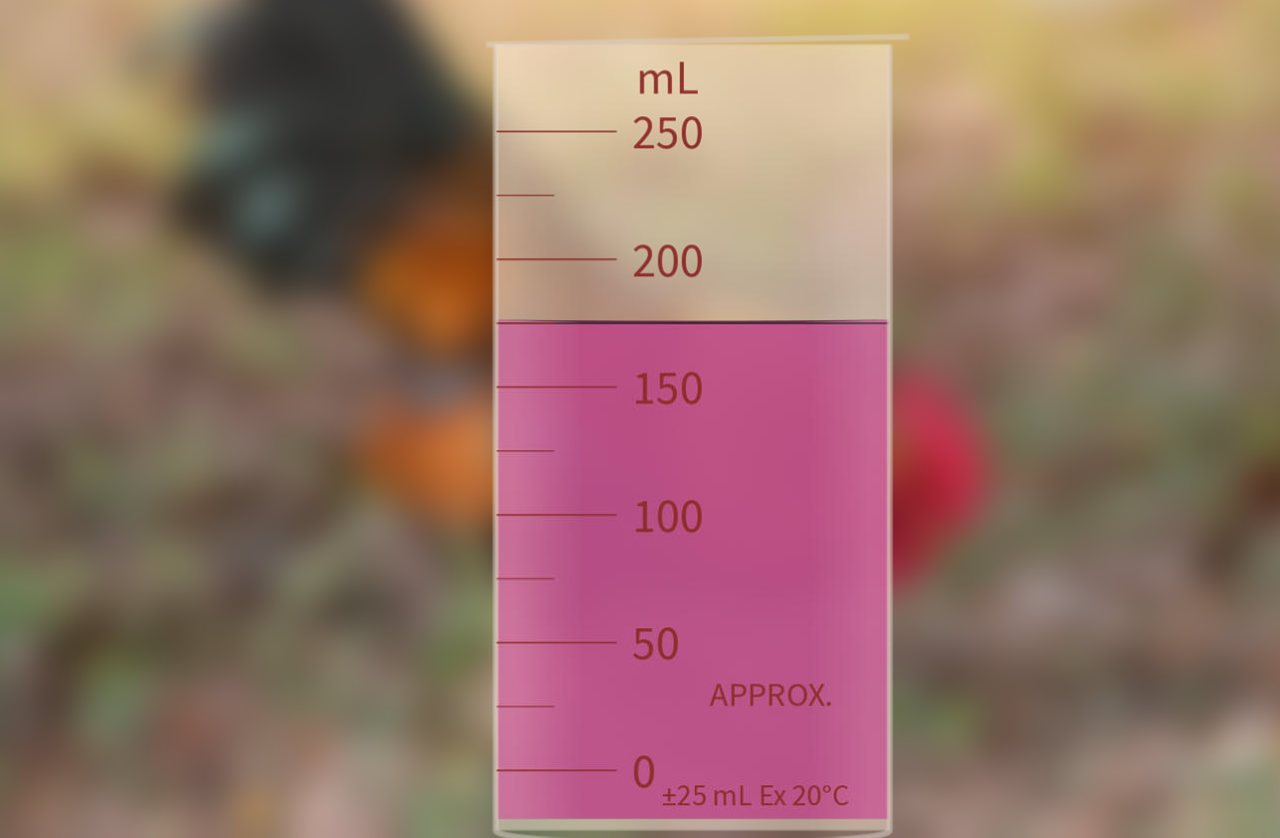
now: 175
